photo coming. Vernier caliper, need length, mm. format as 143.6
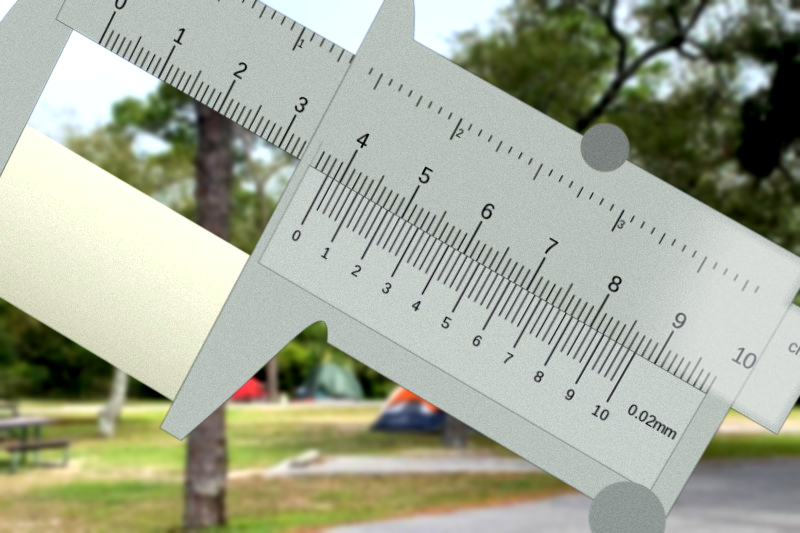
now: 38.0
